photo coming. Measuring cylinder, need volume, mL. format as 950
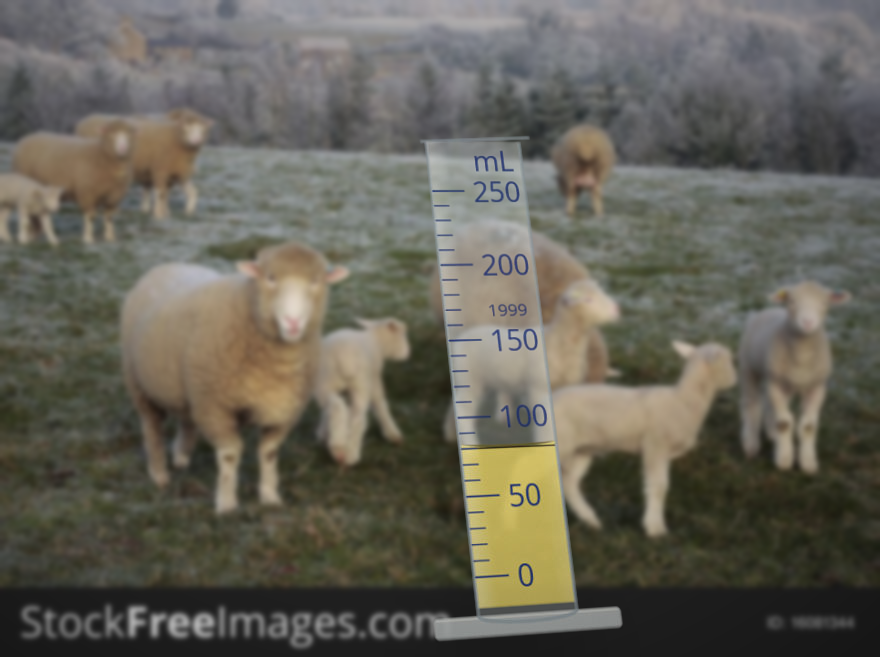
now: 80
